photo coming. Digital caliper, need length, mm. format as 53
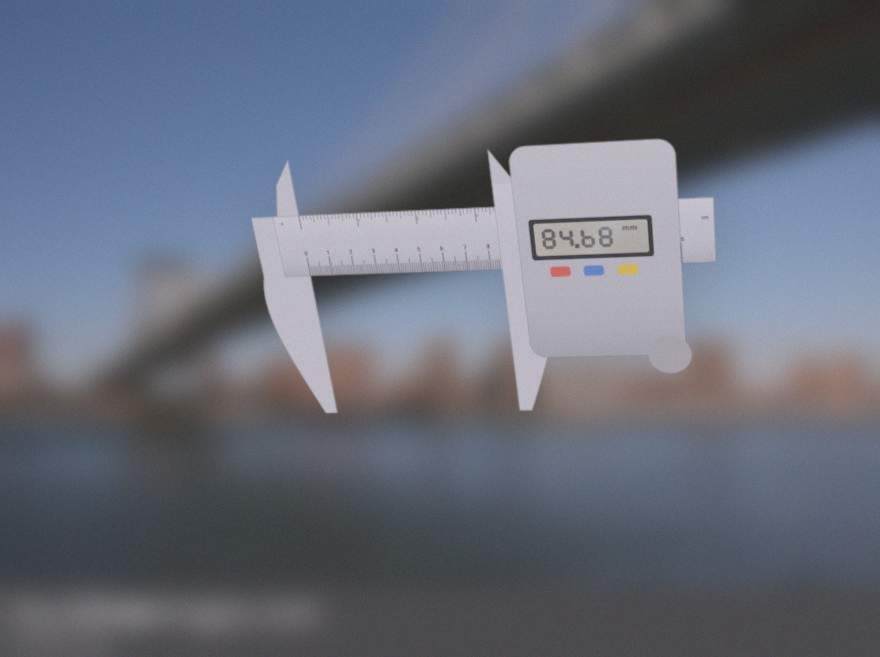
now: 84.68
